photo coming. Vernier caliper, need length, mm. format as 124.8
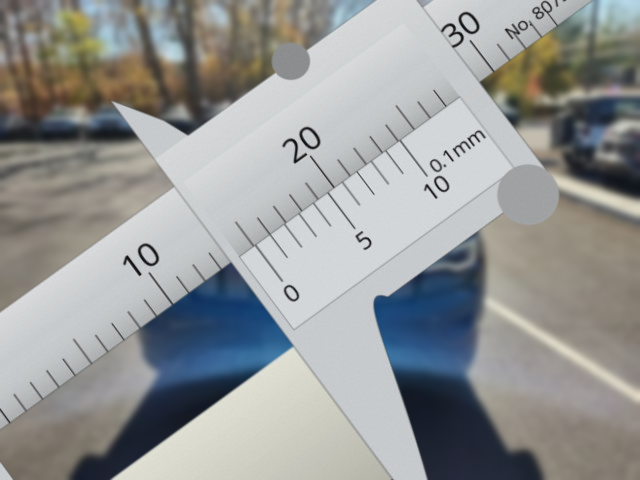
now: 15.1
